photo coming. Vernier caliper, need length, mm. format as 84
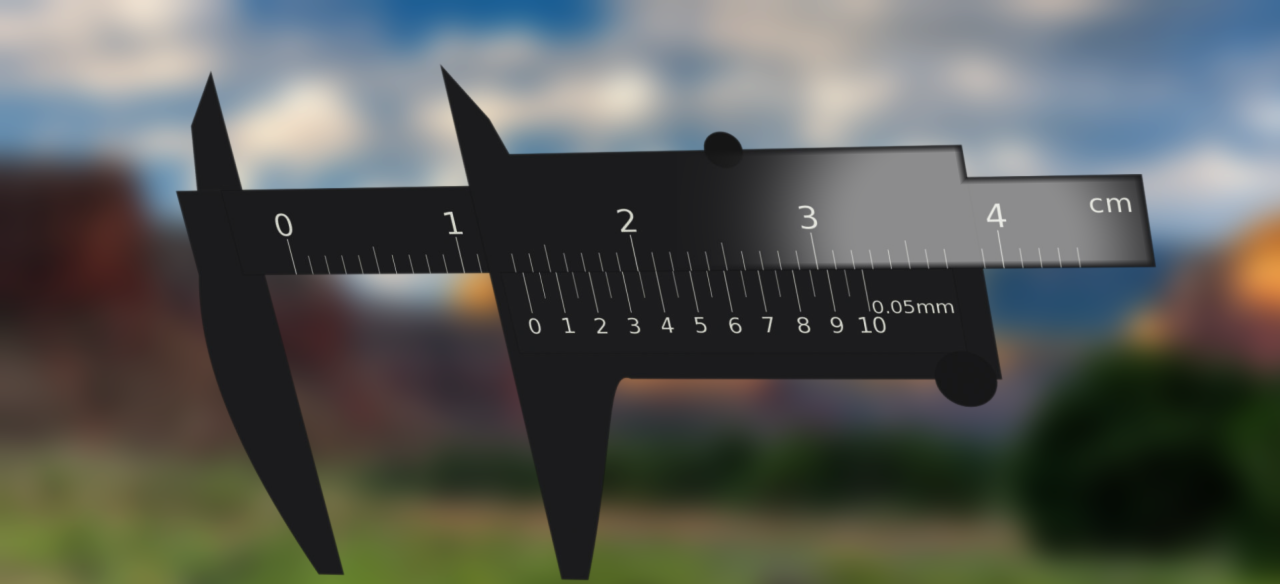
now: 13.4
